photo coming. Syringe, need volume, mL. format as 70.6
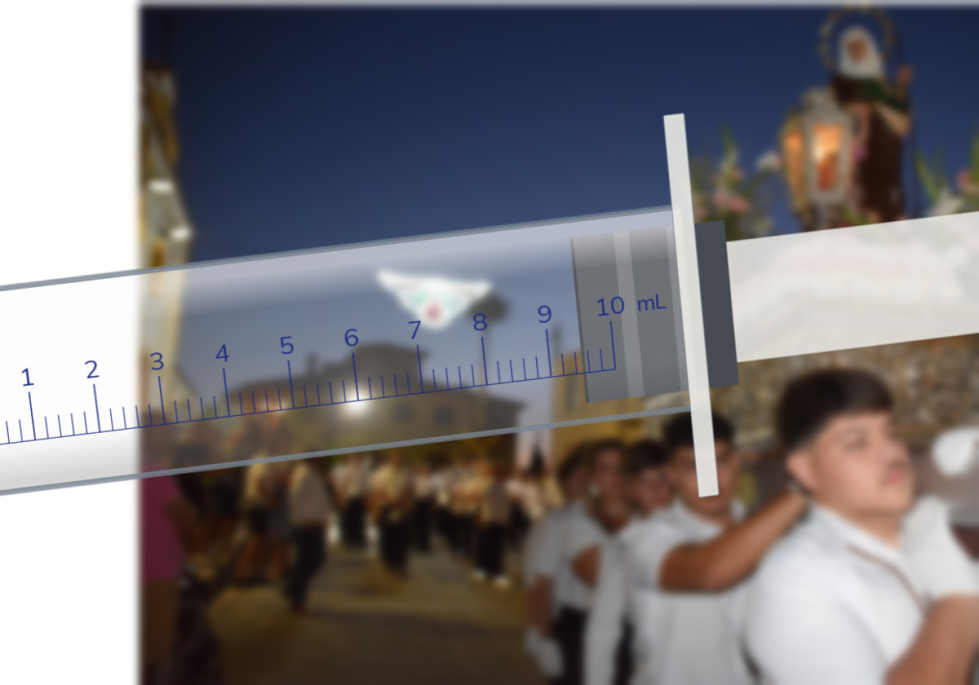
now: 9.5
